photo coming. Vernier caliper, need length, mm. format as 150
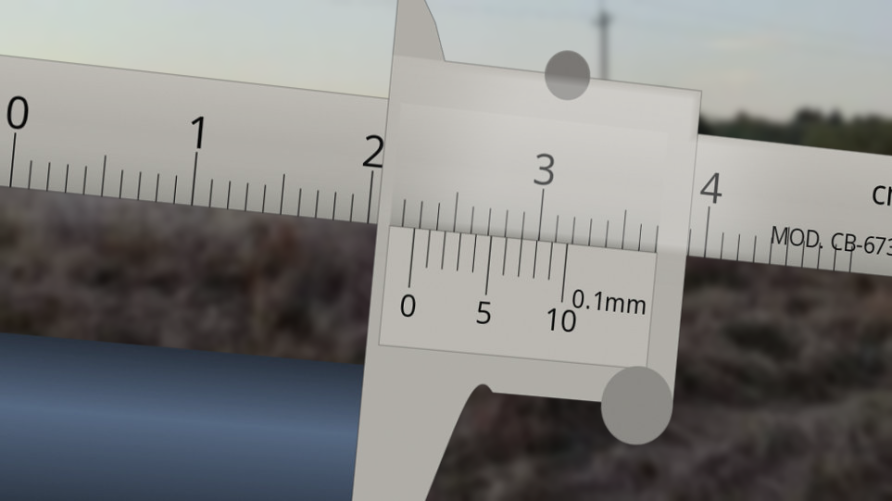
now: 22.7
